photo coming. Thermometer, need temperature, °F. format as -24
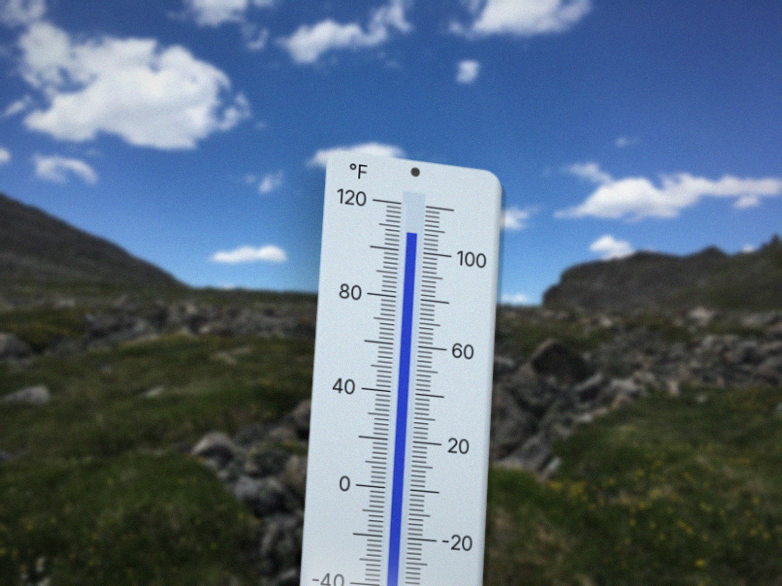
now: 108
